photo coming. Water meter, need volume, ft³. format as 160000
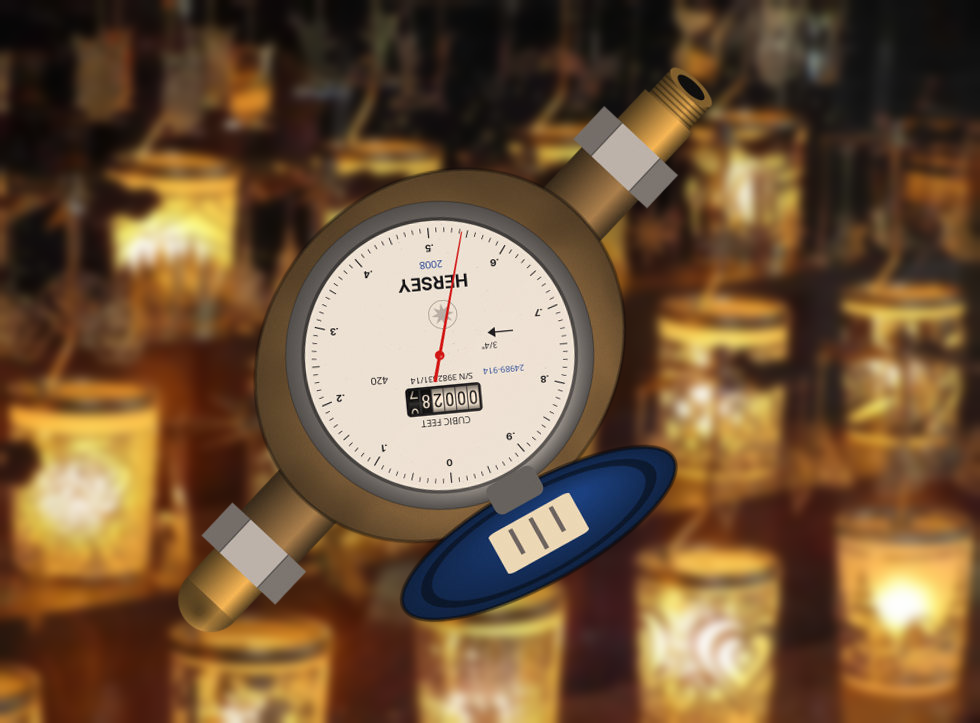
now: 286.54
